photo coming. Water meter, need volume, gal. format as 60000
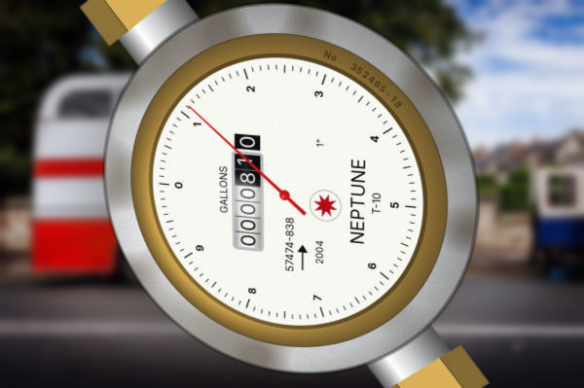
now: 811.1
